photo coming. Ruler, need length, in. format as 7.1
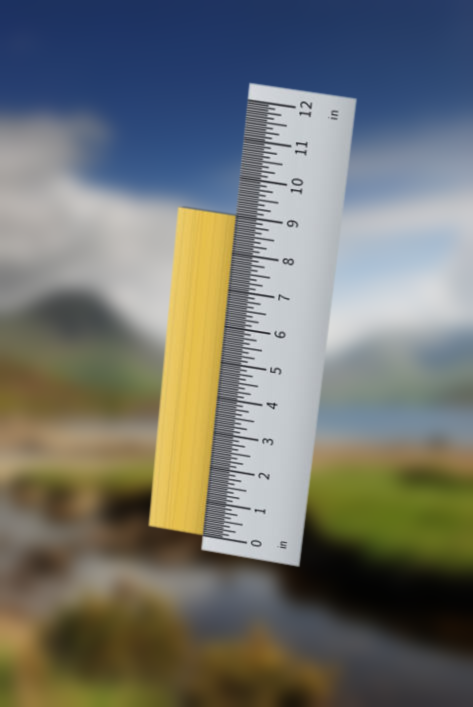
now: 9
